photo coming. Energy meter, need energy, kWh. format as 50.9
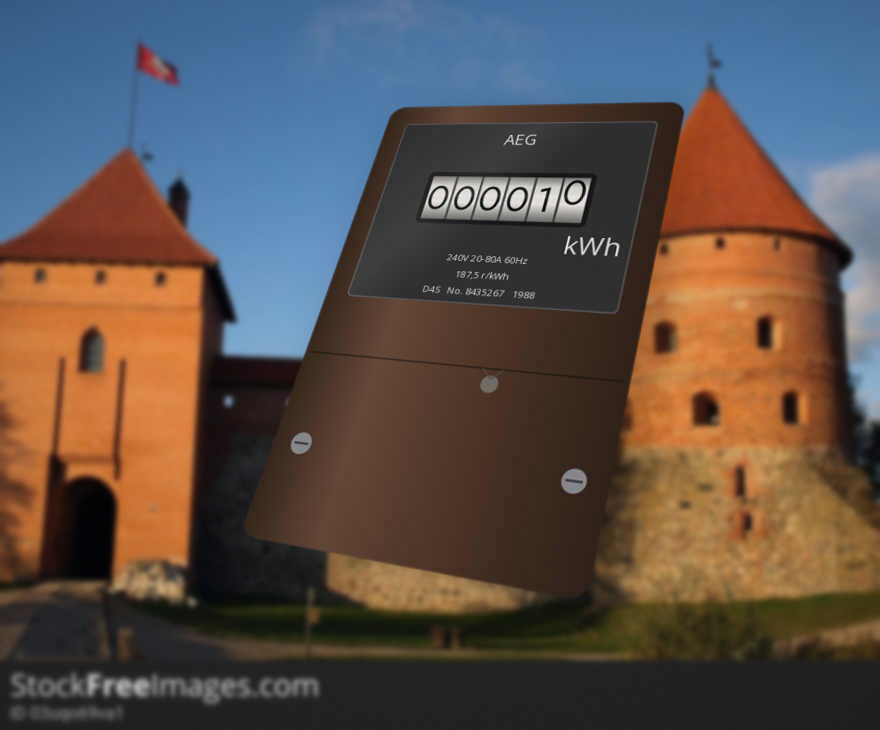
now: 10
